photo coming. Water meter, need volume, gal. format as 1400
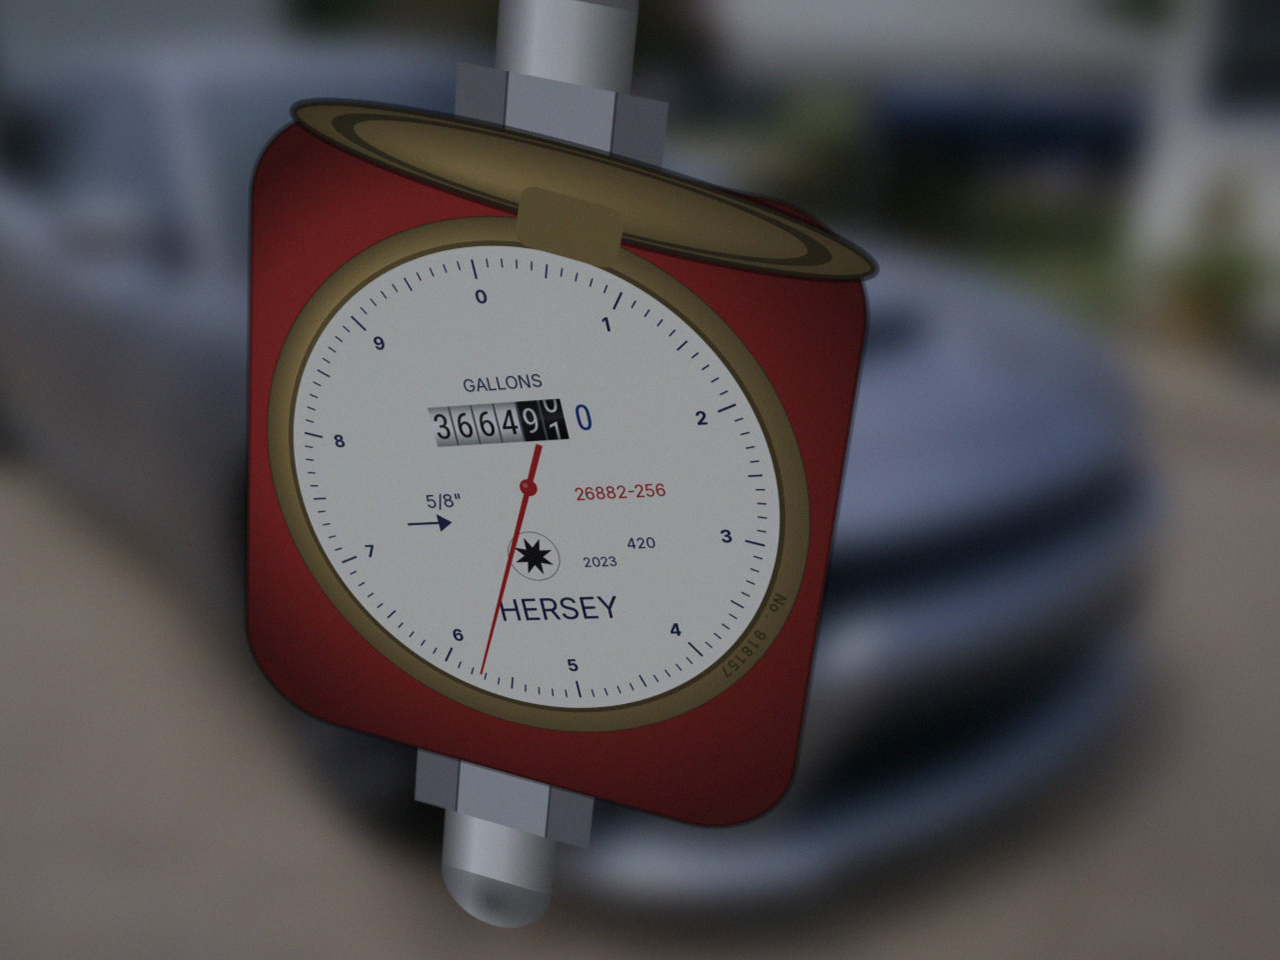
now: 3664905.7
